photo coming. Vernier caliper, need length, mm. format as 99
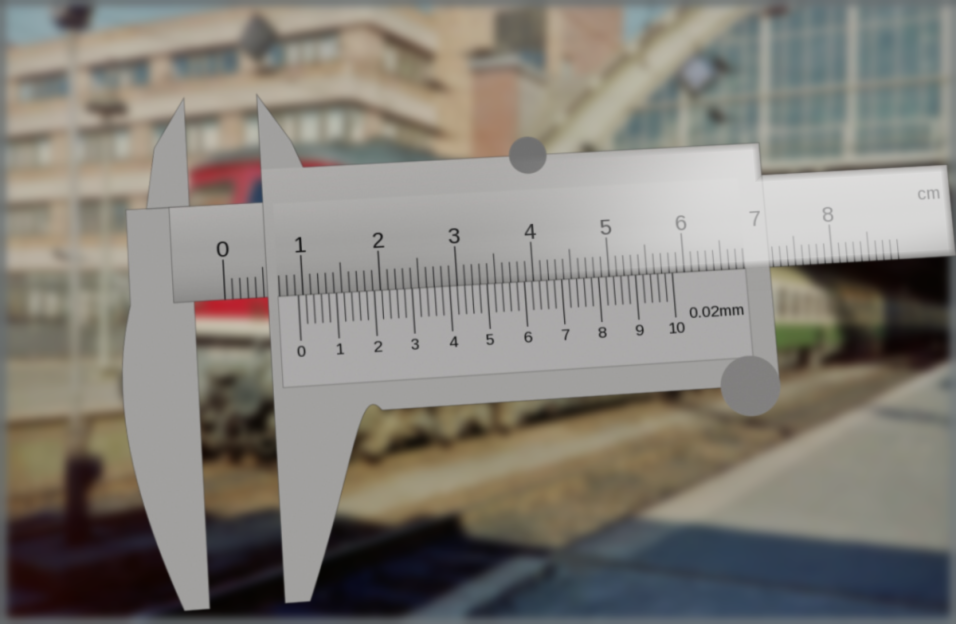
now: 9.4
